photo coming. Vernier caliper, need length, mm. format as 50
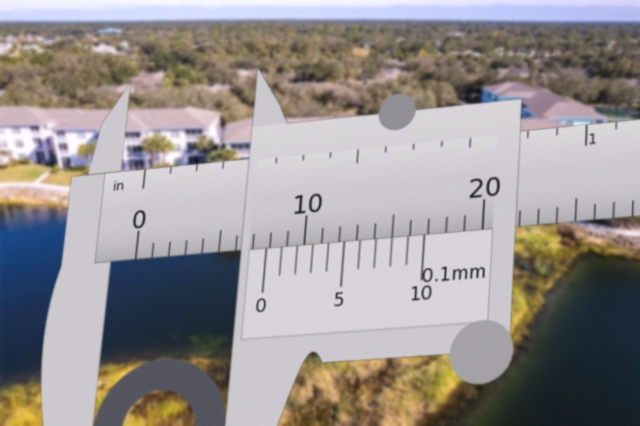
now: 7.8
